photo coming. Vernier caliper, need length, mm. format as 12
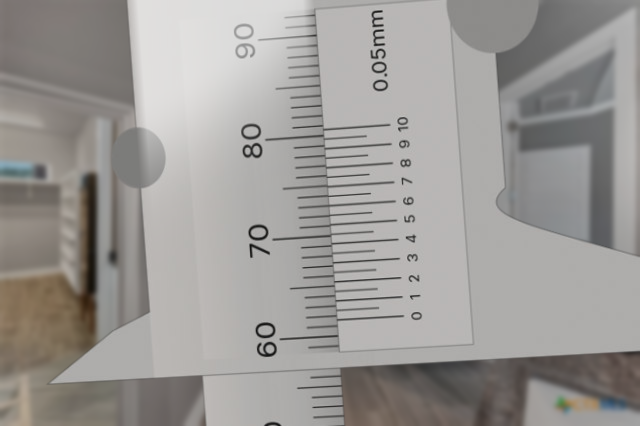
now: 61.6
